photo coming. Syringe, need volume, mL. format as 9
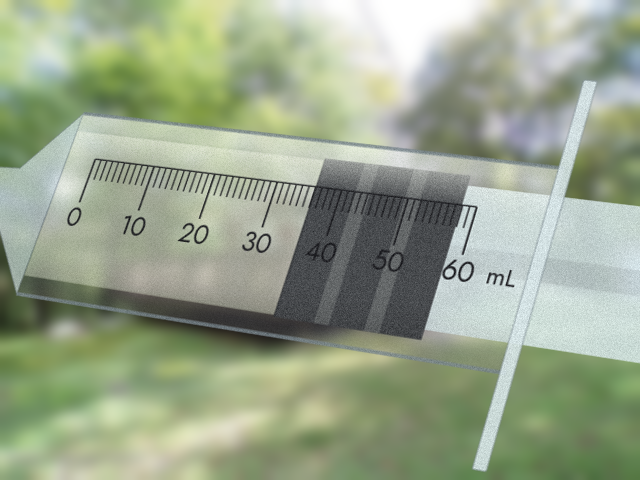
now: 36
